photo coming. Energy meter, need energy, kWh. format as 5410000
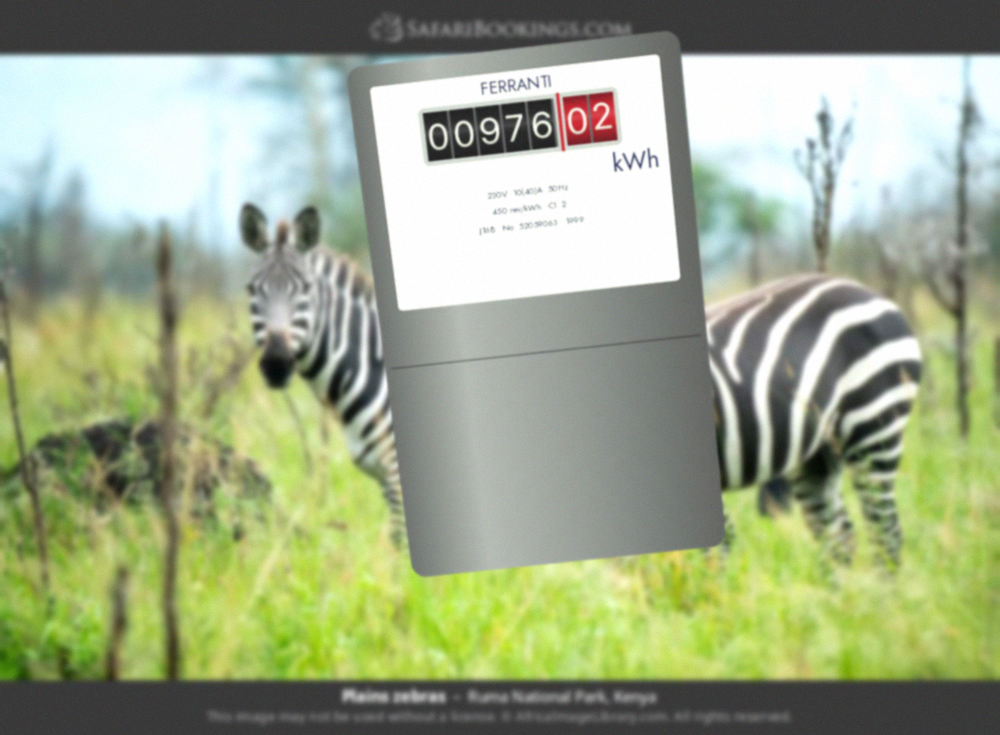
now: 976.02
